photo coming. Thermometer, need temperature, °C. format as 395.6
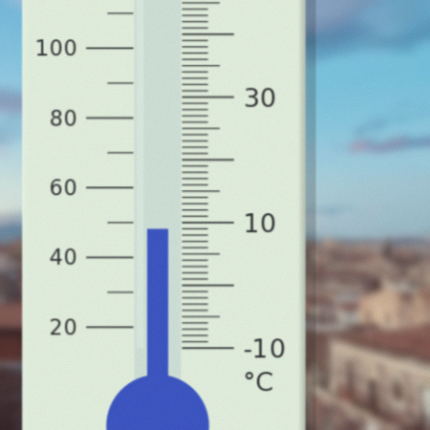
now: 9
